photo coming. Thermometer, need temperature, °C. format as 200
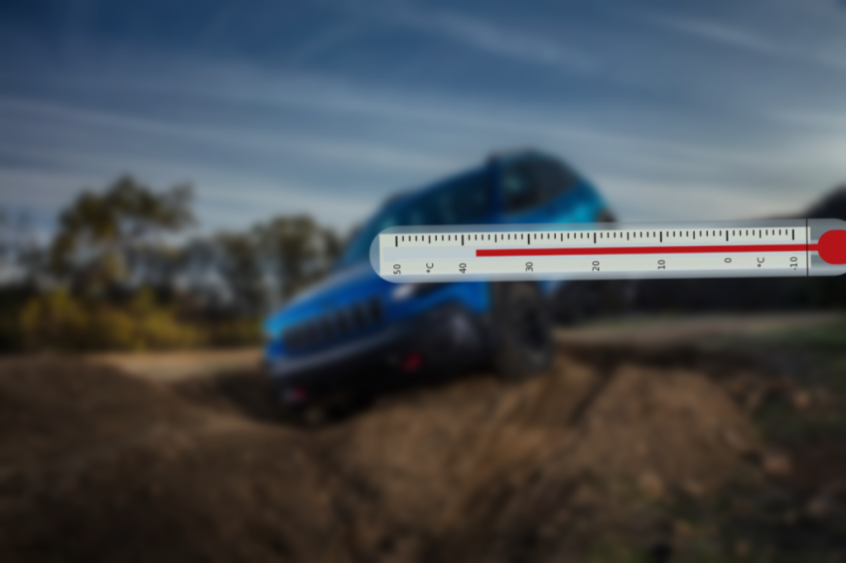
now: 38
